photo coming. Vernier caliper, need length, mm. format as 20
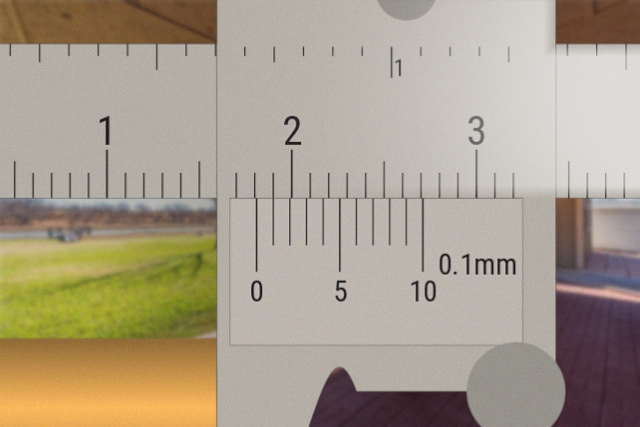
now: 18.1
